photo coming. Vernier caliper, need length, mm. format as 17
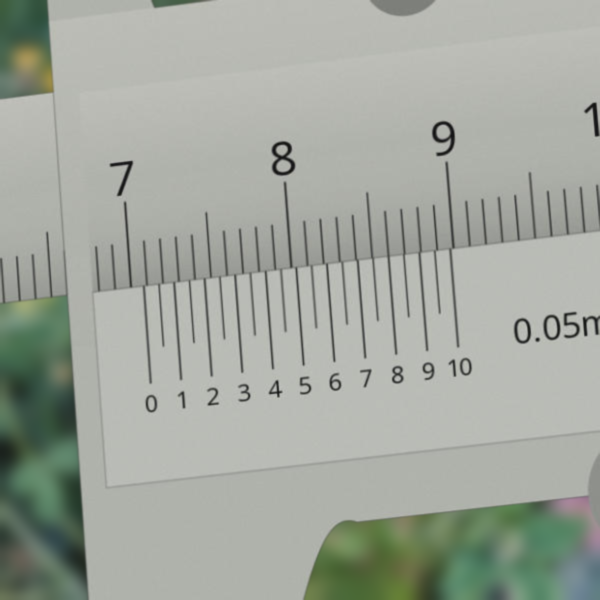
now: 70.8
